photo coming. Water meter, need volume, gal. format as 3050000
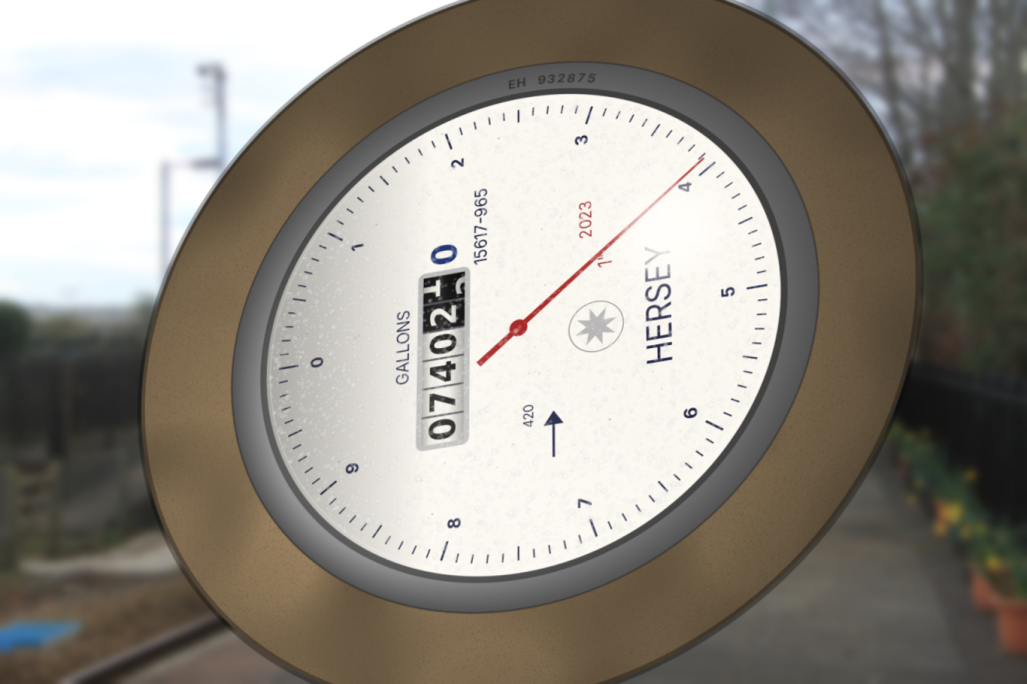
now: 740213.9
